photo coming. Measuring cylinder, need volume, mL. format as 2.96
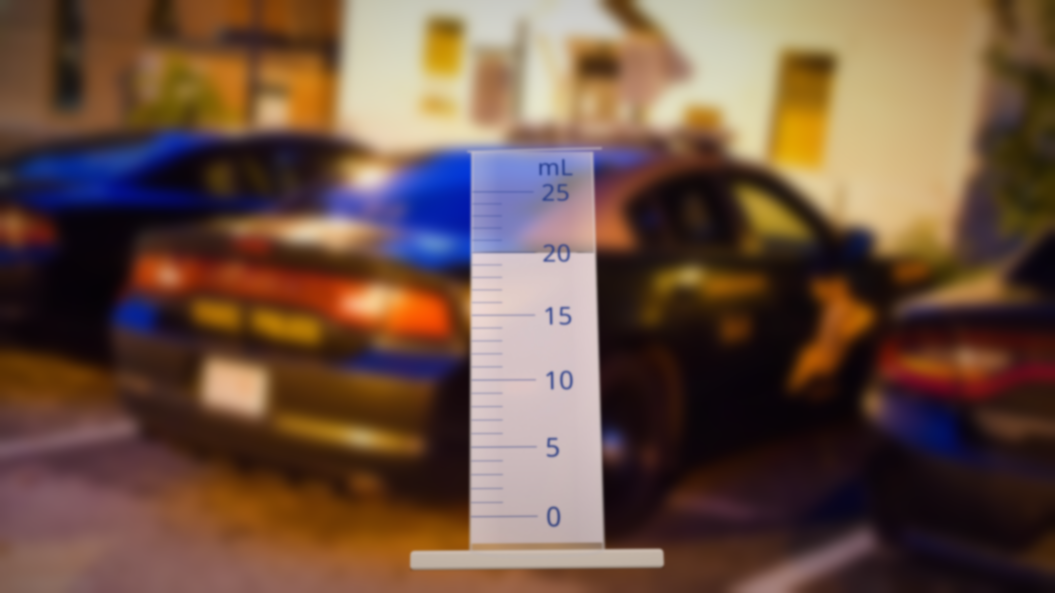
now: 20
